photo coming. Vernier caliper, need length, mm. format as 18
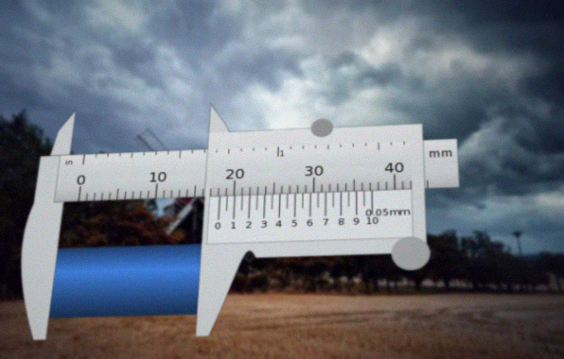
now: 18.2
